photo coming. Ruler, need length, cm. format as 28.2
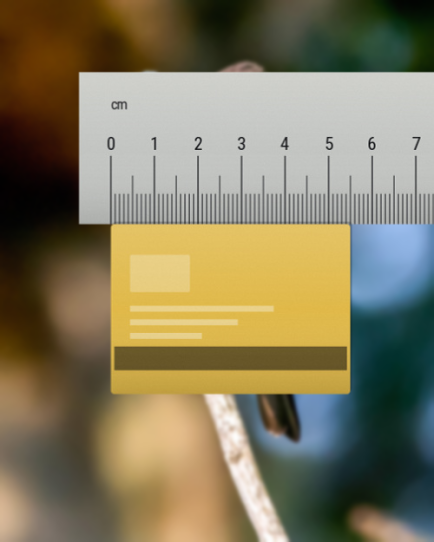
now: 5.5
